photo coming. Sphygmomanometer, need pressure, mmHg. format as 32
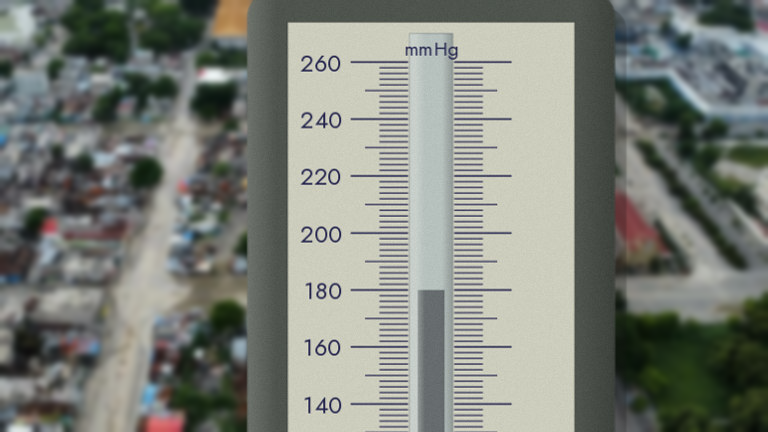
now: 180
